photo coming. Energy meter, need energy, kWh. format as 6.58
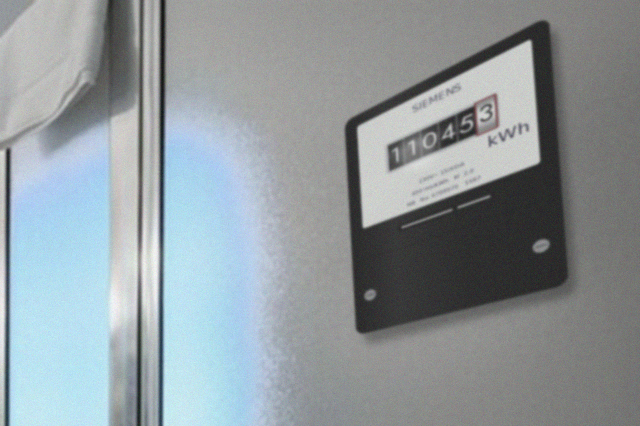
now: 11045.3
